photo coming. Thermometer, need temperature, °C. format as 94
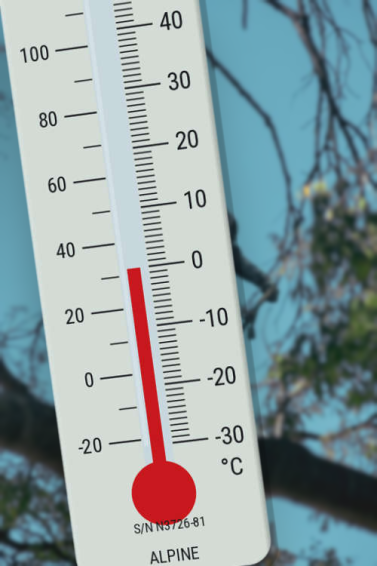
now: 0
